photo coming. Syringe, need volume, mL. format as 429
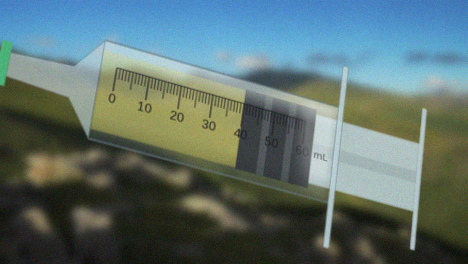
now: 40
